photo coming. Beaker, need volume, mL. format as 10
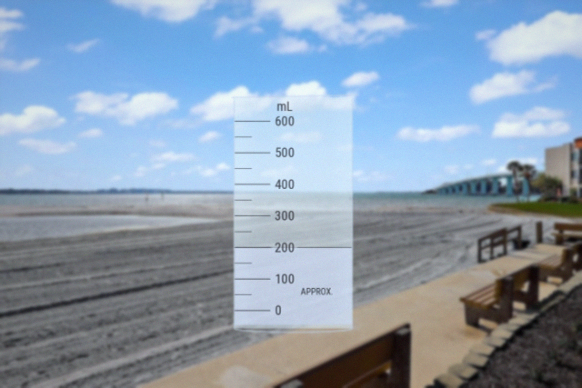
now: 200
